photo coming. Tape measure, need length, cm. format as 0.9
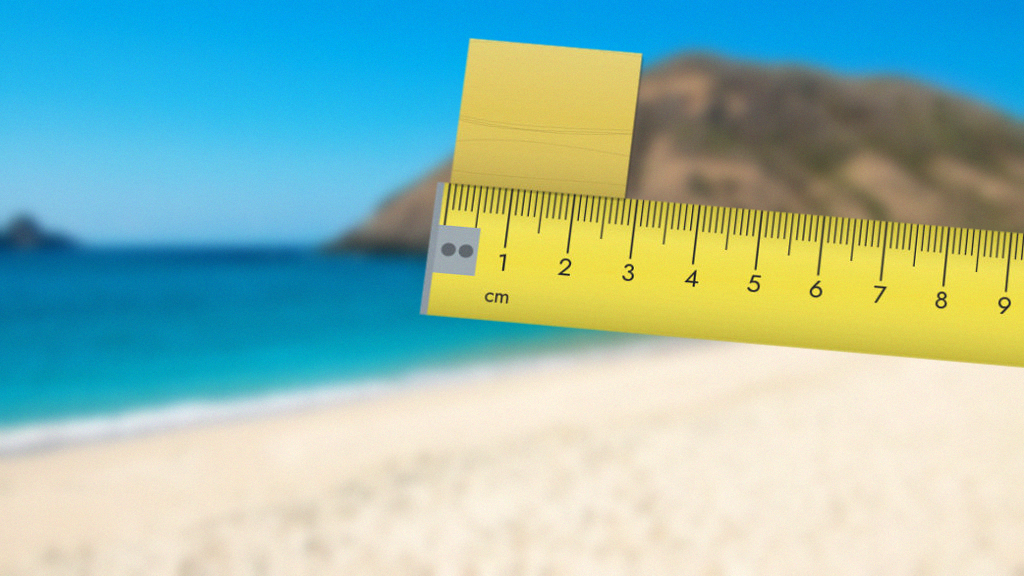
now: 2.8
